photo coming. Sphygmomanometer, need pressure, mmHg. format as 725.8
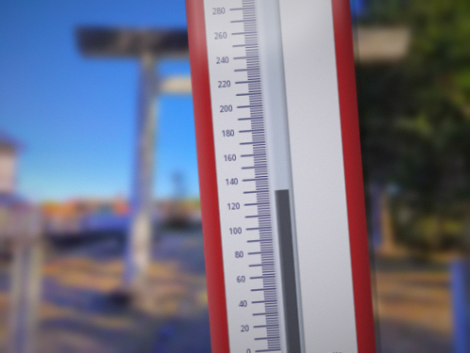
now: 130
